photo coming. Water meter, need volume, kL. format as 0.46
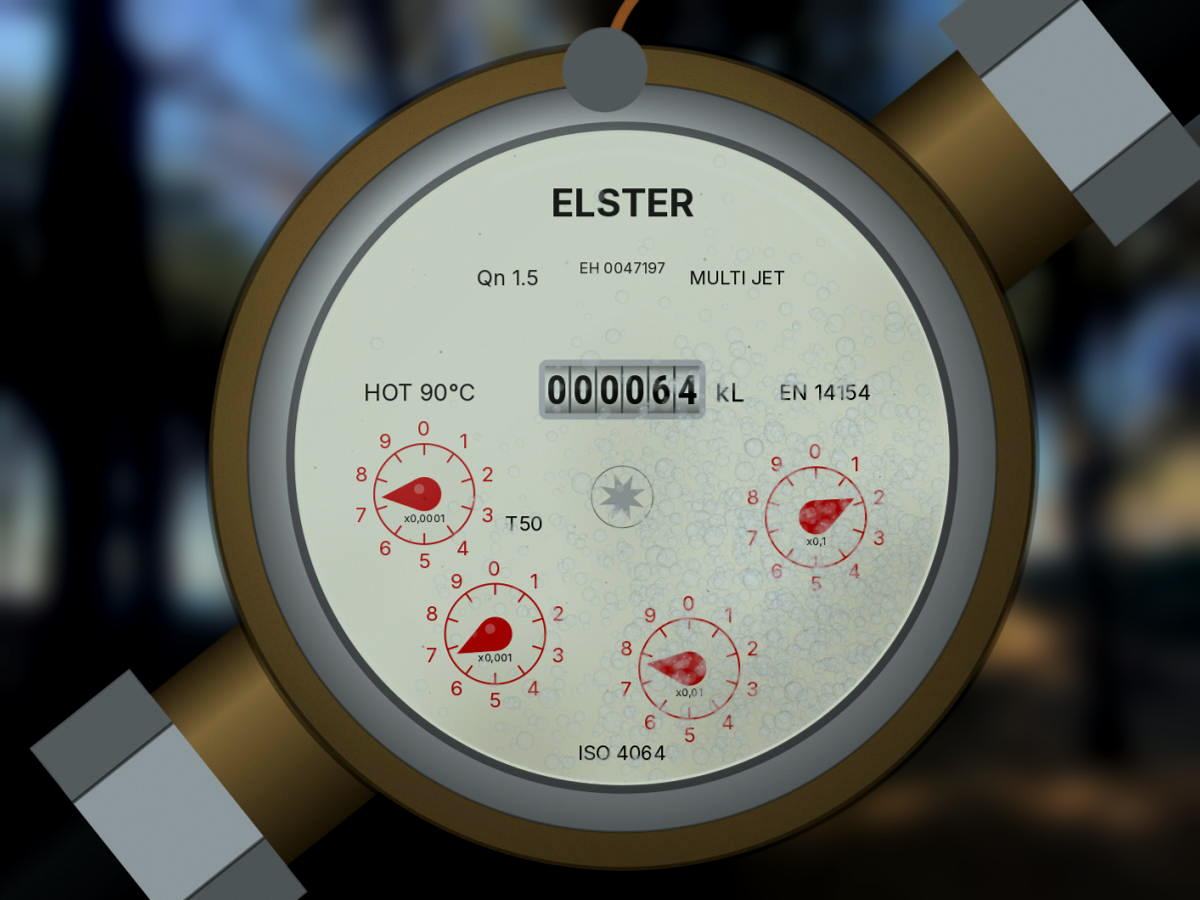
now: 64.1767
